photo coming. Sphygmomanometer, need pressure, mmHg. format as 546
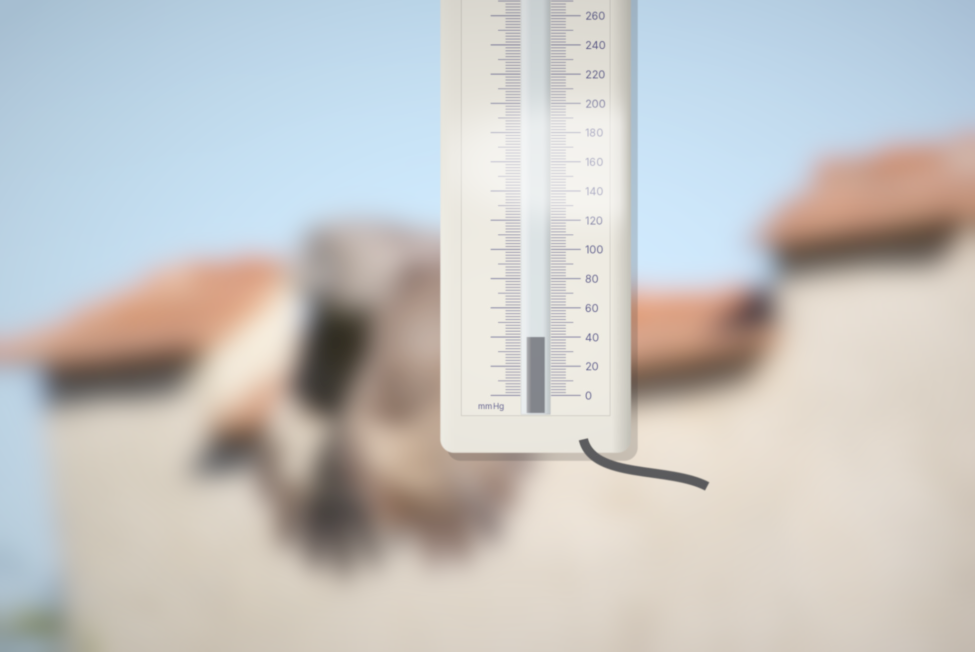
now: 40
